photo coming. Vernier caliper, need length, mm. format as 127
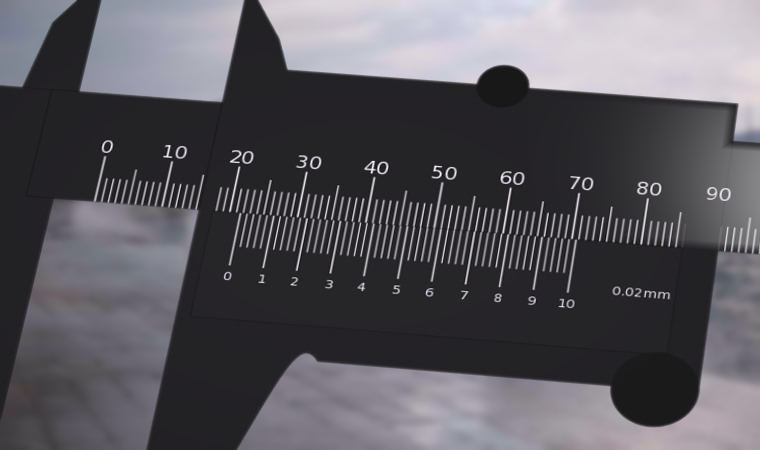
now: 21.6
